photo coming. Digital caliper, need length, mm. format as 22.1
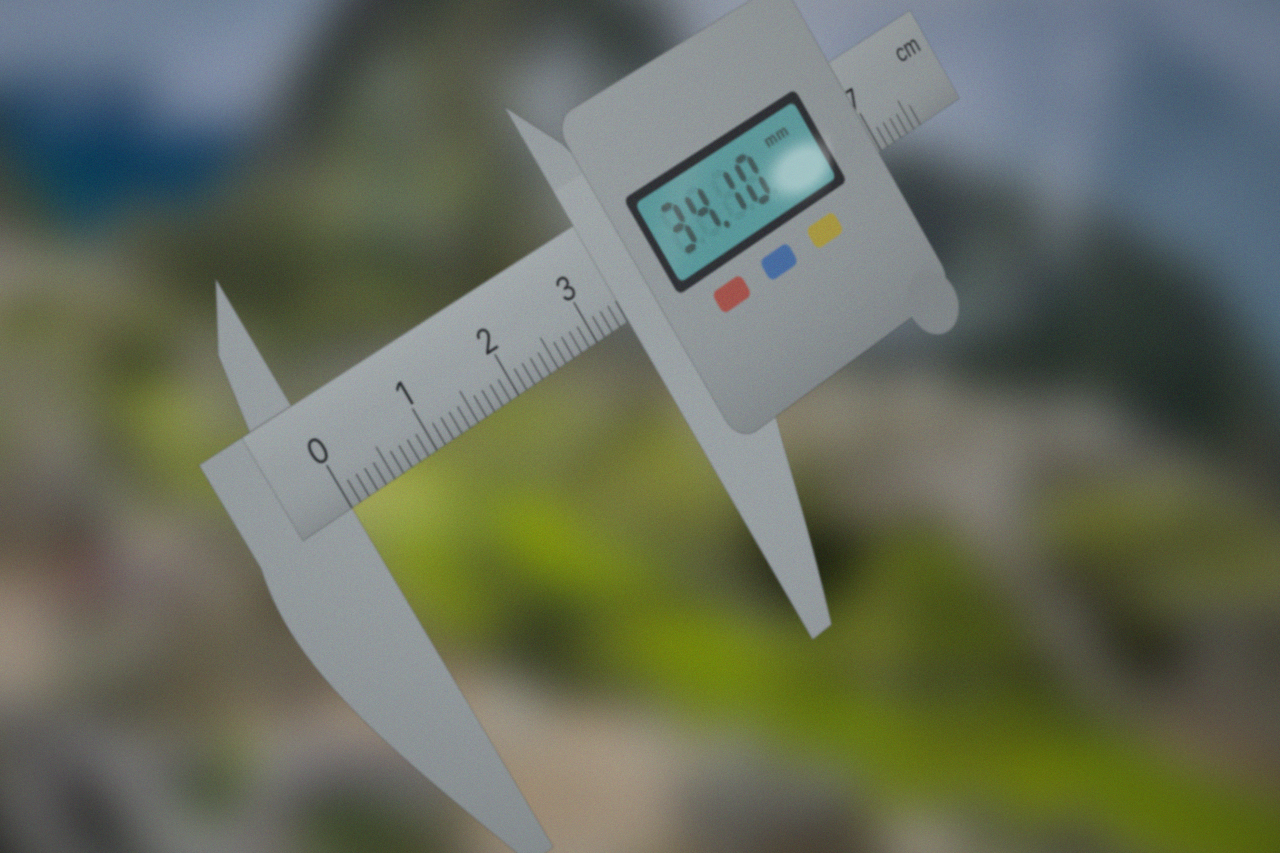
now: 34.10
